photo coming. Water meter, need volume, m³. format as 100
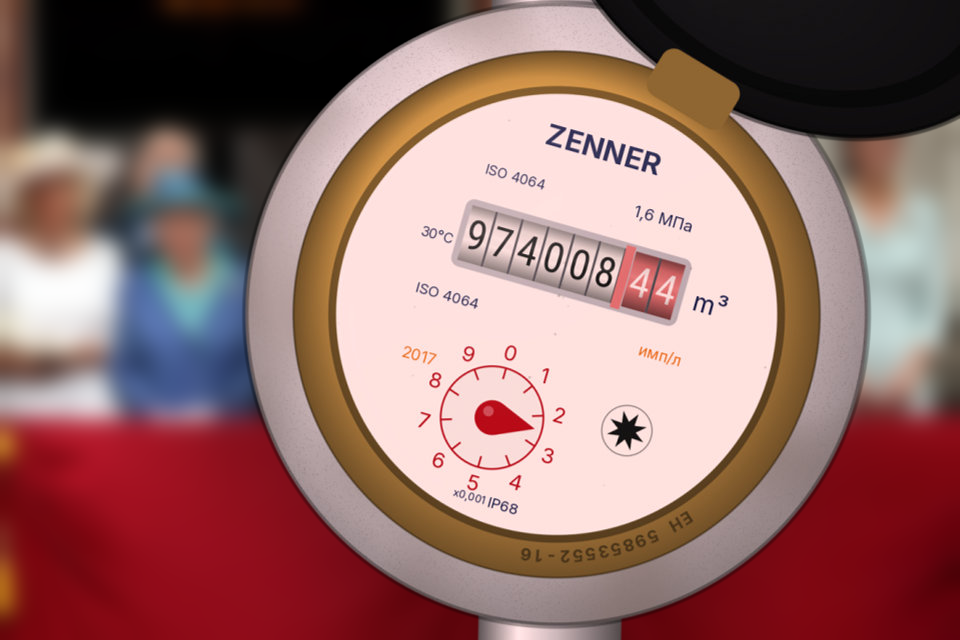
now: 974008.442
